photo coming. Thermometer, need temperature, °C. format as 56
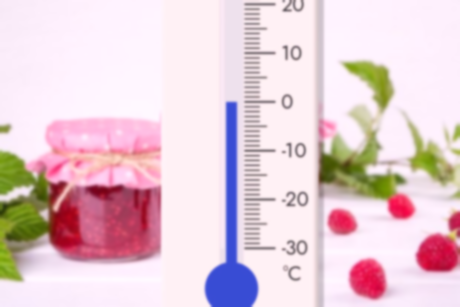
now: 0
